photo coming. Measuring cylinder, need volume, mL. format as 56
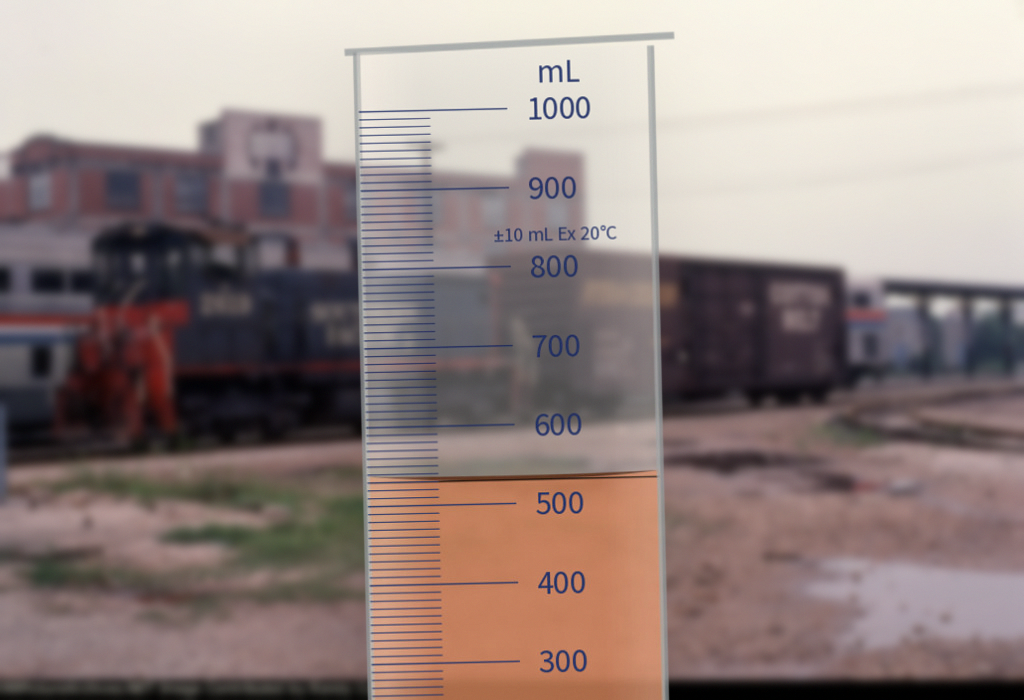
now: 530
